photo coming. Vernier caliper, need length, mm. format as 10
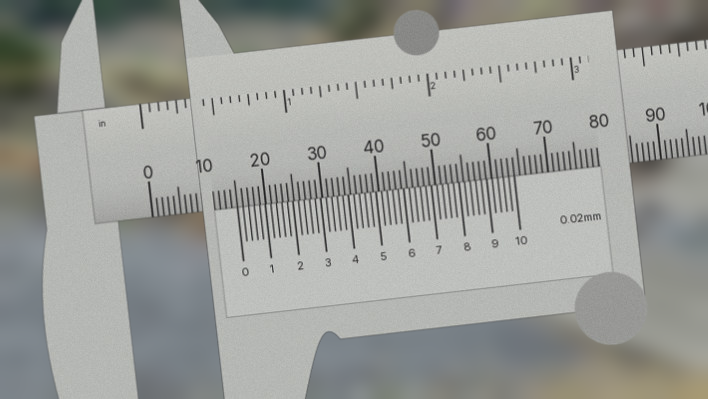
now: 15.0
